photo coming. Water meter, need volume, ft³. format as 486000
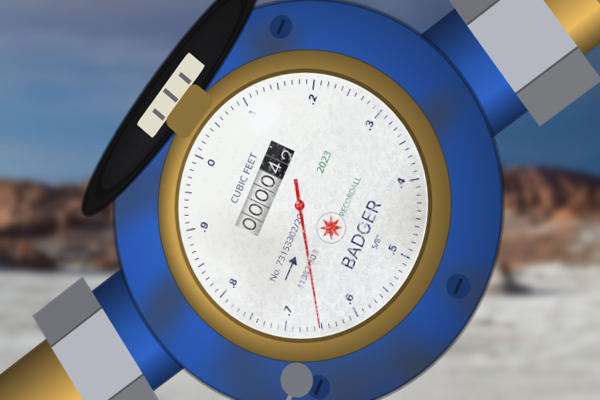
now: 41.65
